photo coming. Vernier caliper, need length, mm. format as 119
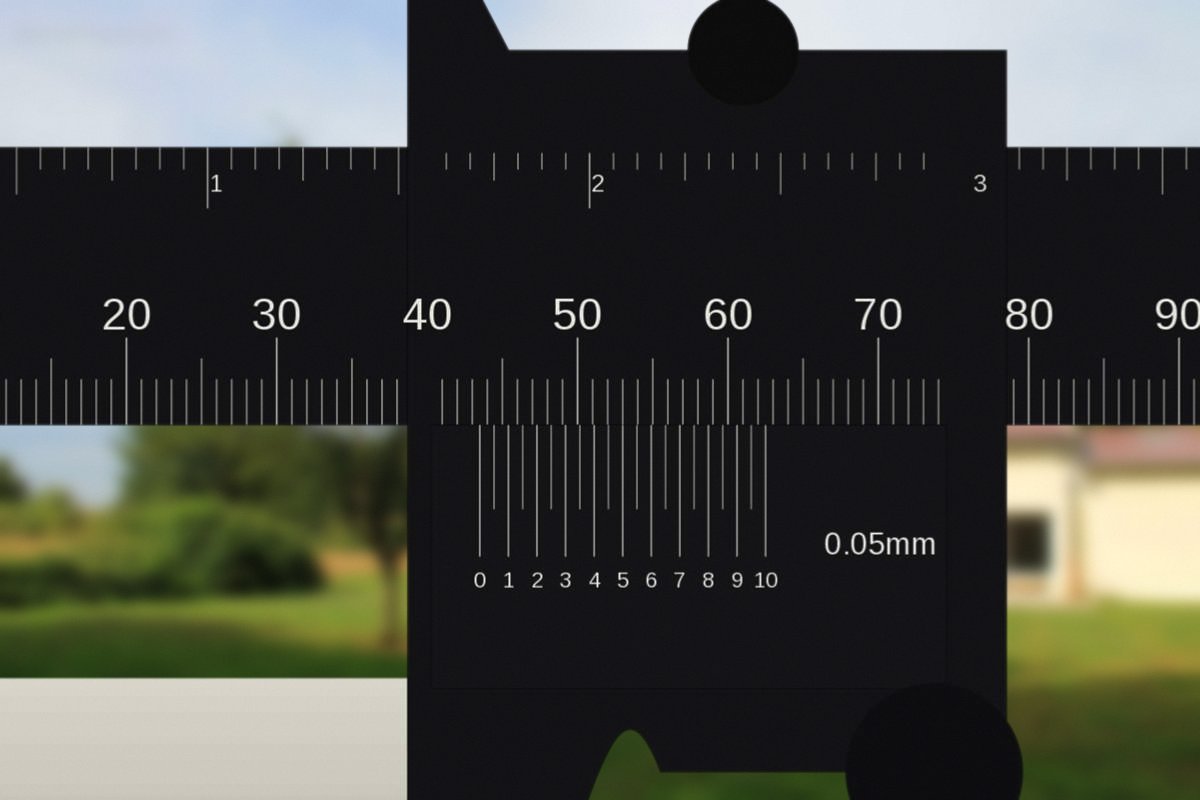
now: 43.5
